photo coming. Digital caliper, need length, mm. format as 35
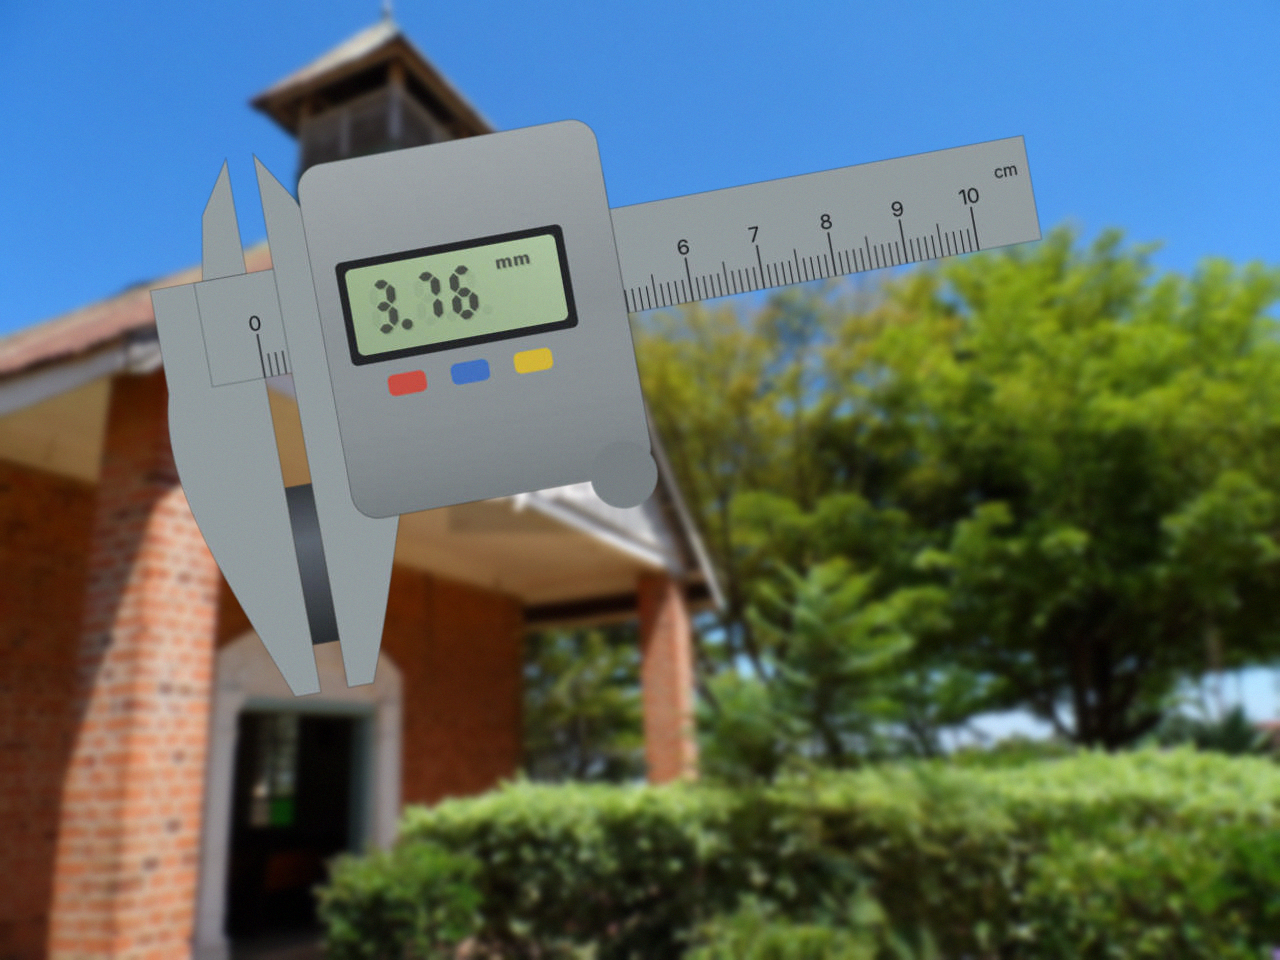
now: 3.76
